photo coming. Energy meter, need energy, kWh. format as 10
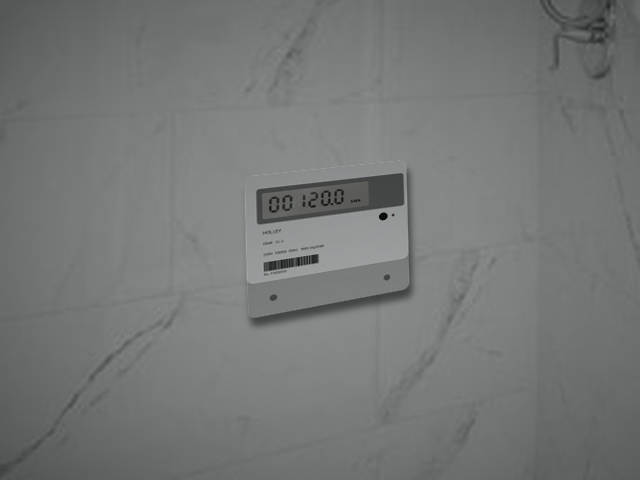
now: 120.0
